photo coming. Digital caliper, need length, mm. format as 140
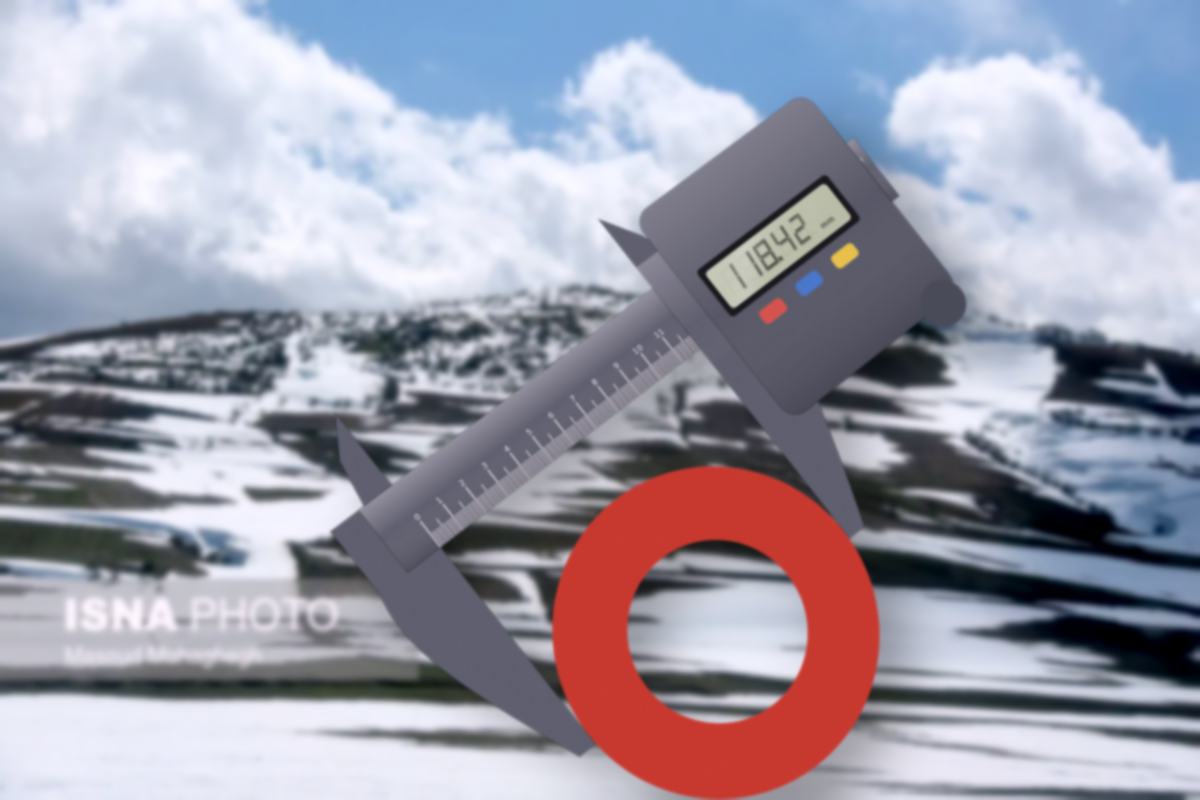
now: 118.42
